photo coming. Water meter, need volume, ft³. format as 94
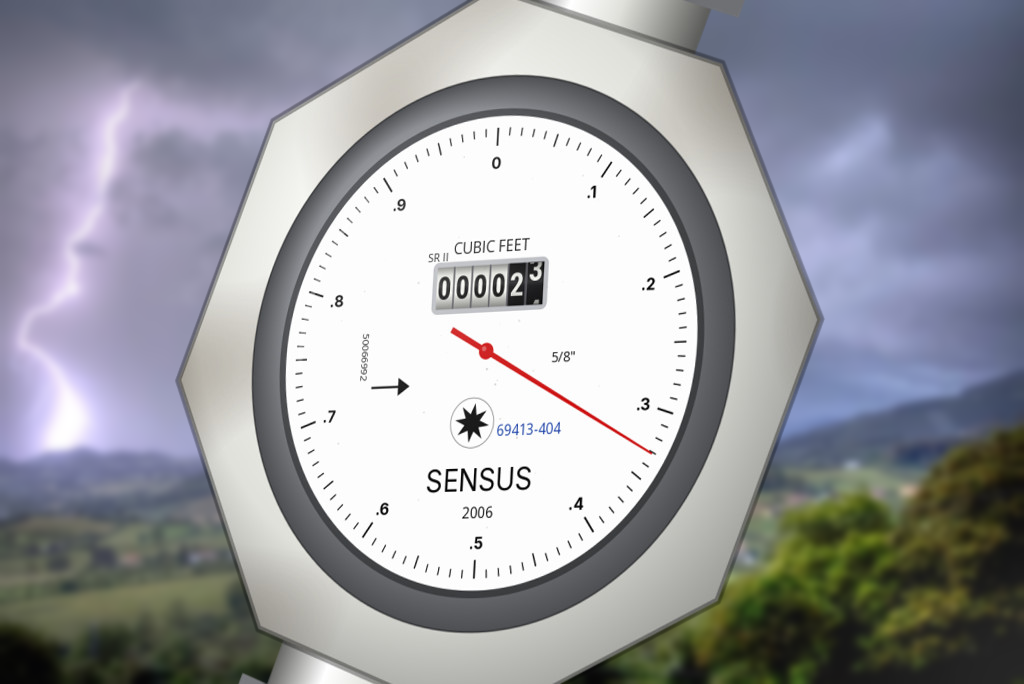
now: 23.33
